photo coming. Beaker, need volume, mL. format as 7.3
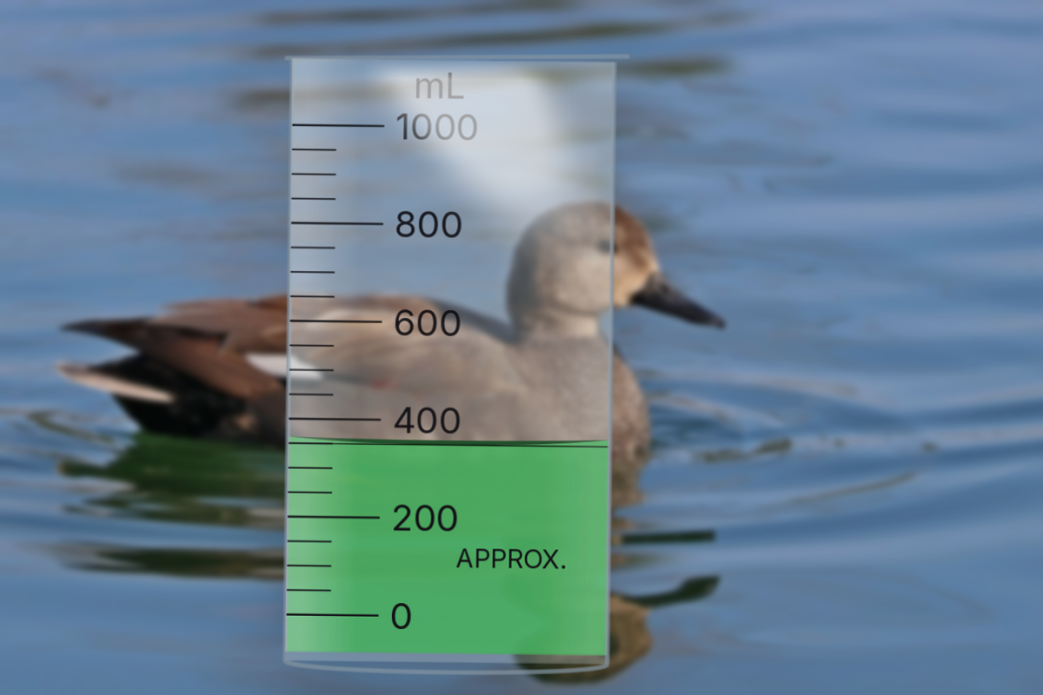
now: 350
